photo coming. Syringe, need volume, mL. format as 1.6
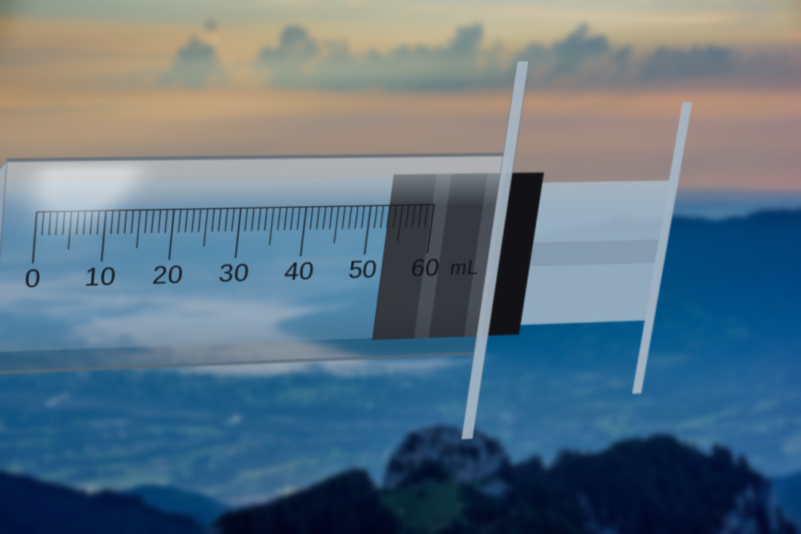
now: 53
